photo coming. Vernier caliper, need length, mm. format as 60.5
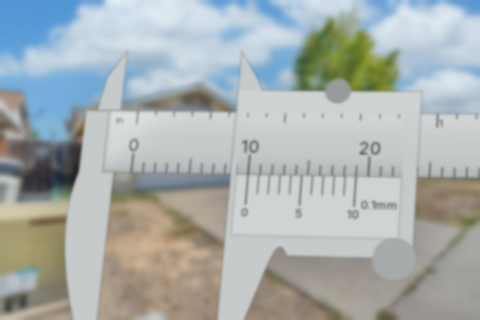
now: 10.0
